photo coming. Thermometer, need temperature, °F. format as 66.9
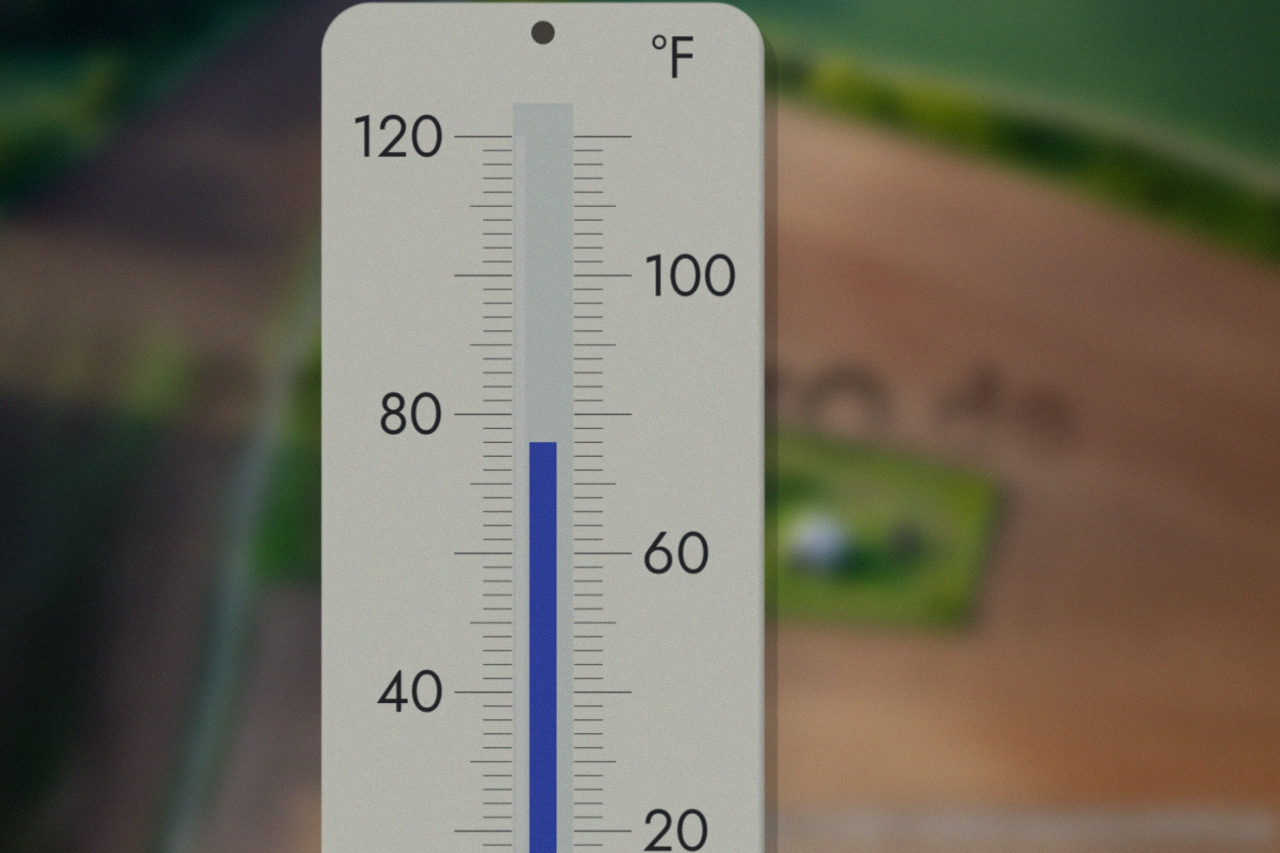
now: 76
